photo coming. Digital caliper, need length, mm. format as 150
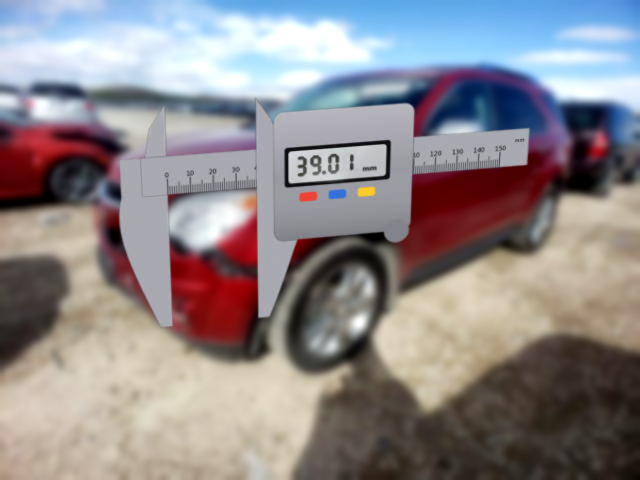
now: 39.01
